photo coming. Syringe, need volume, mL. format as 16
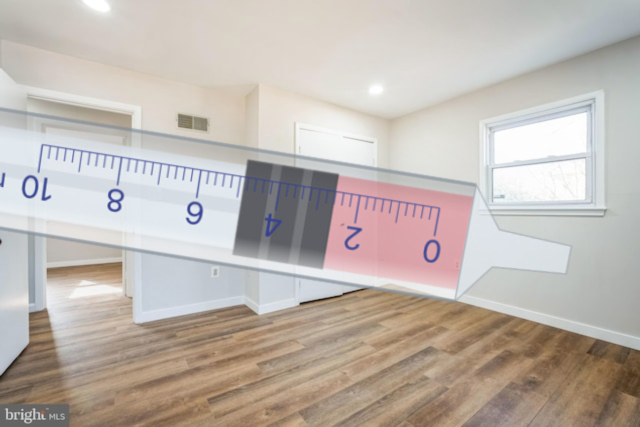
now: 2.6
